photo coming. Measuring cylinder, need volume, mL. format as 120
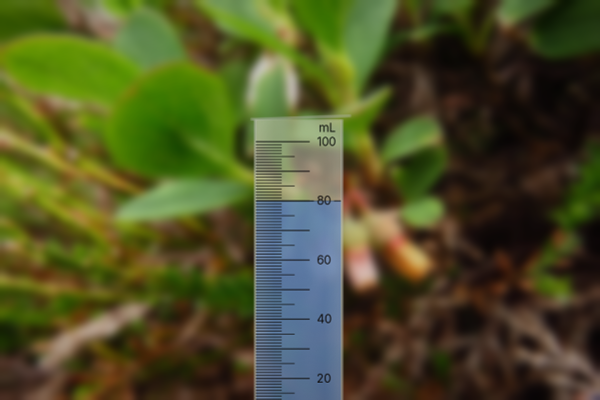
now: 80
